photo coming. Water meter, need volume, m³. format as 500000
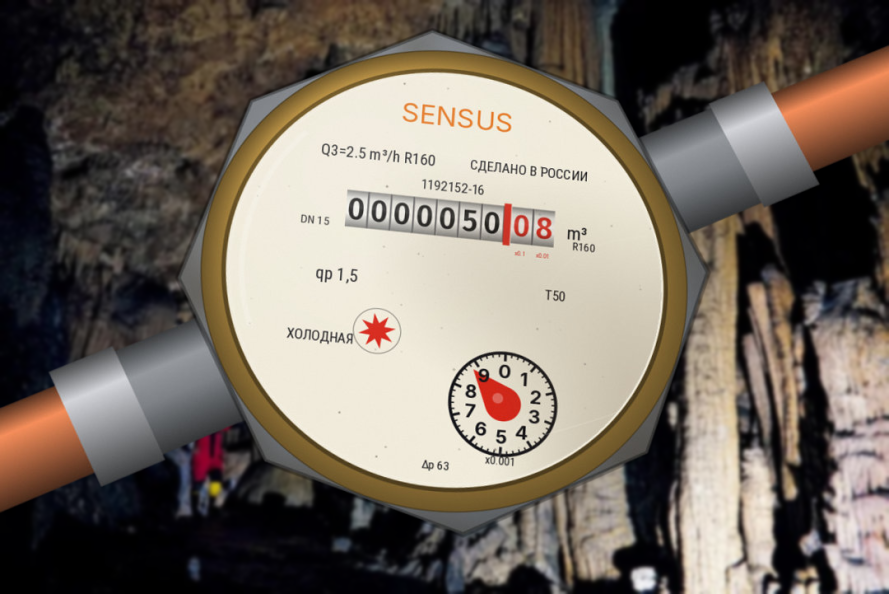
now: 50.088
